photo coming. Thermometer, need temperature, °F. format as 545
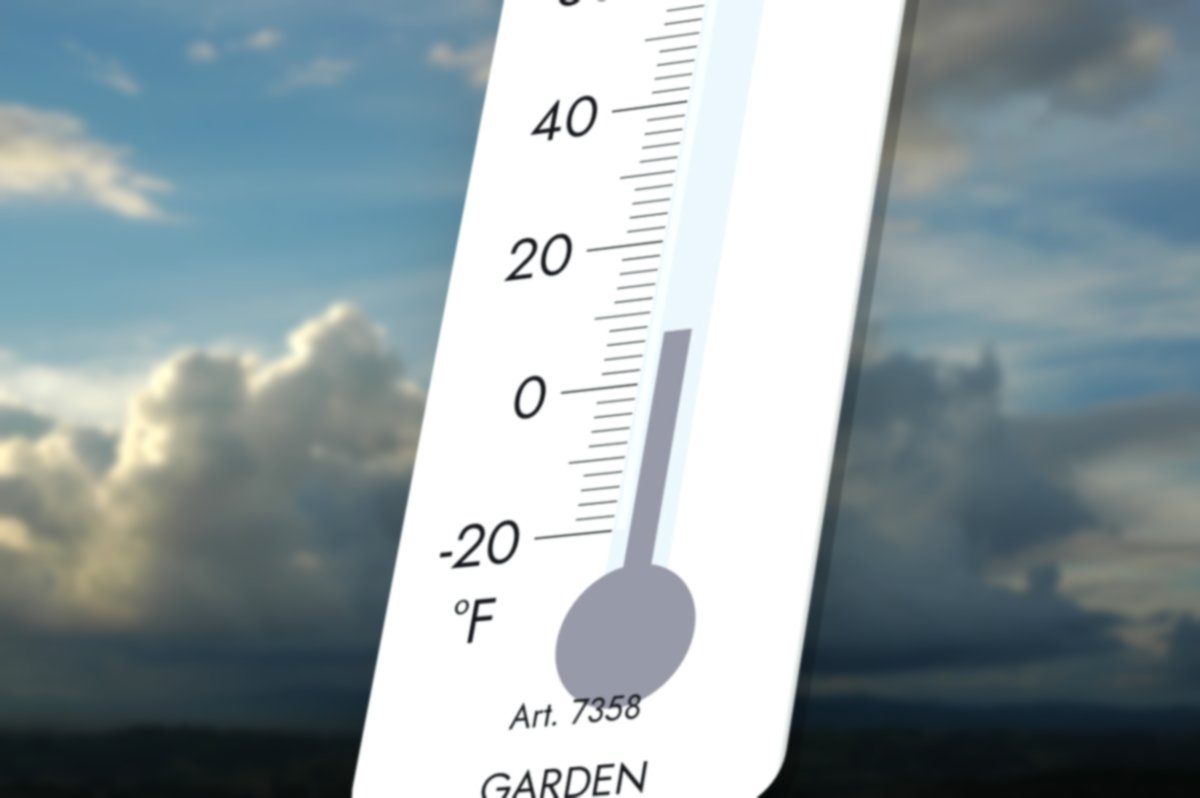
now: 7
